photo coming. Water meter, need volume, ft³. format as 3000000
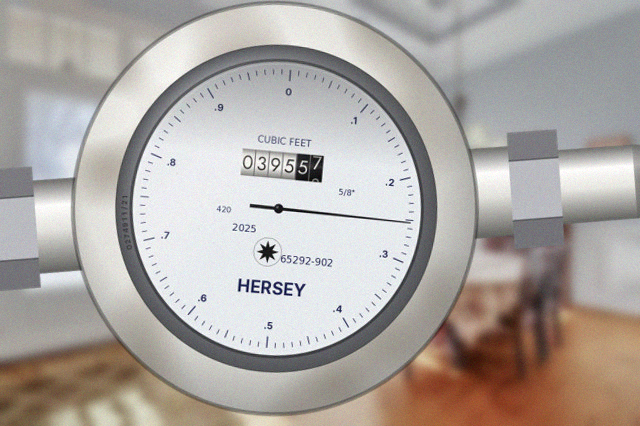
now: 39557.25
